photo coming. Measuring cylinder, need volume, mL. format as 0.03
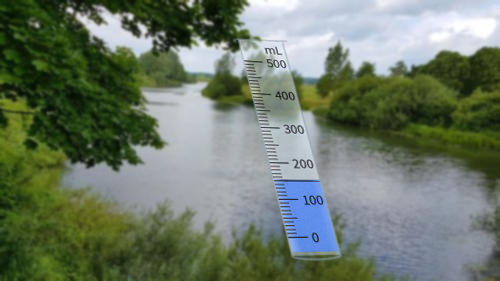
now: 150
